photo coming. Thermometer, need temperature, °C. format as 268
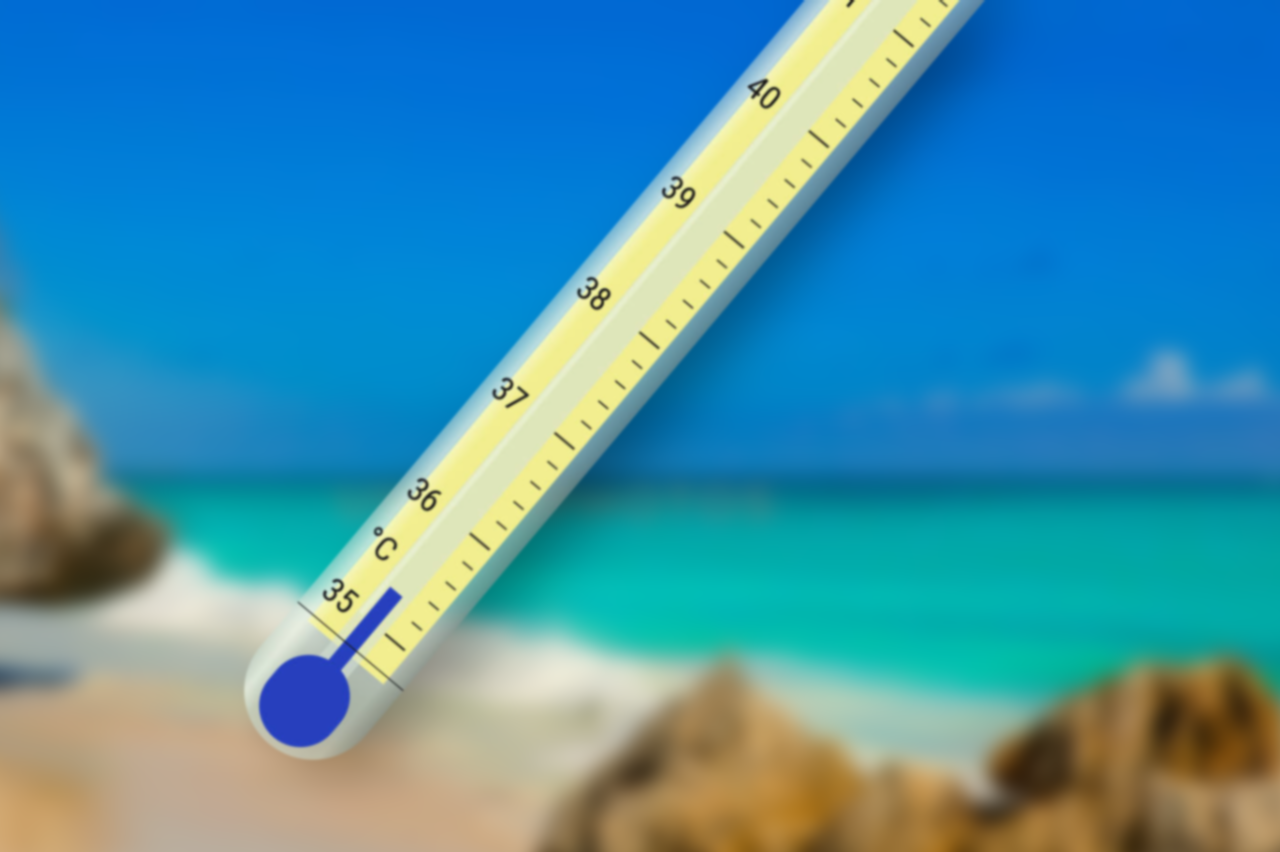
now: 35.3
